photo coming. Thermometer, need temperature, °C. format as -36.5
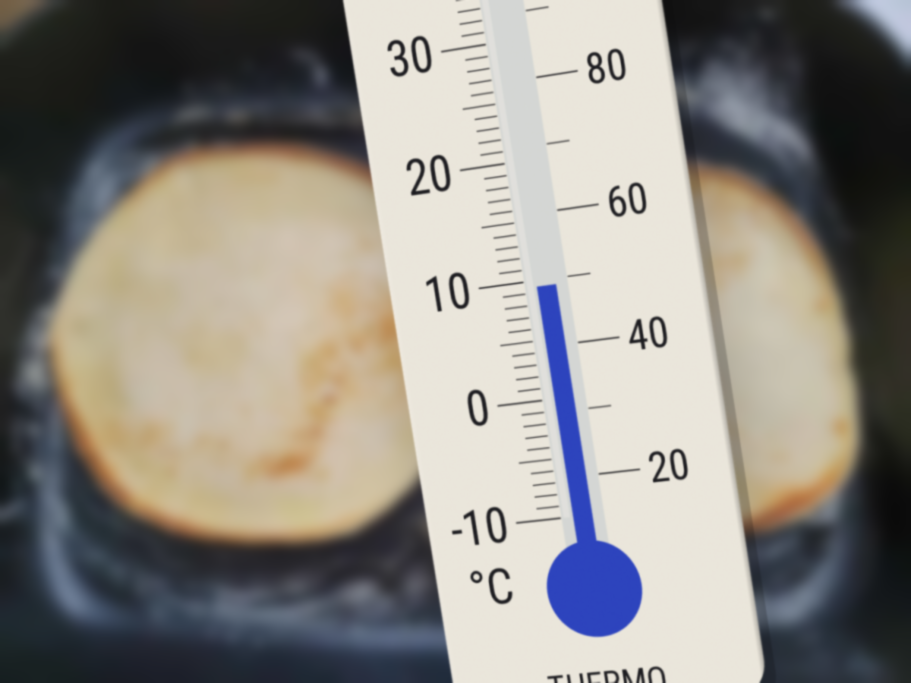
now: 9.5
